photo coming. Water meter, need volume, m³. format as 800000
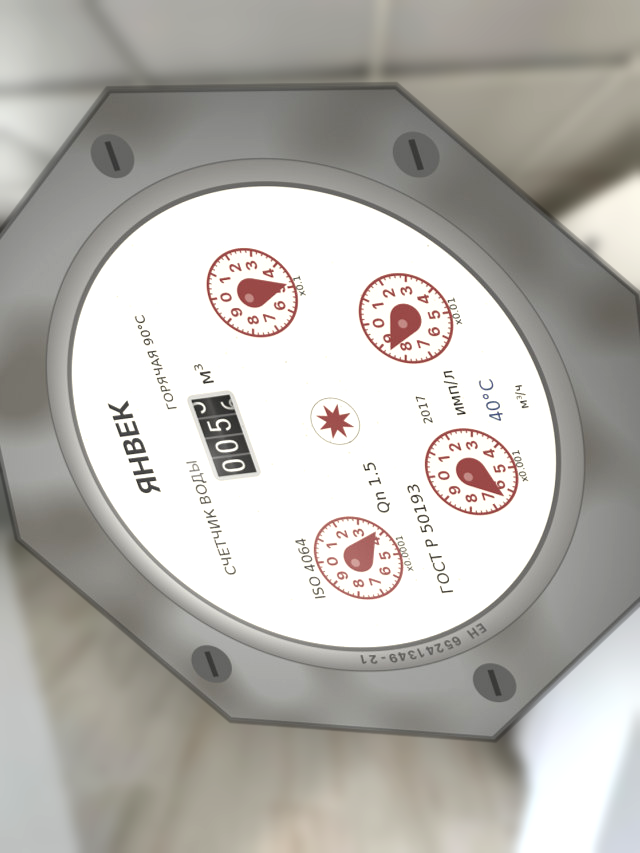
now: 55.4863
